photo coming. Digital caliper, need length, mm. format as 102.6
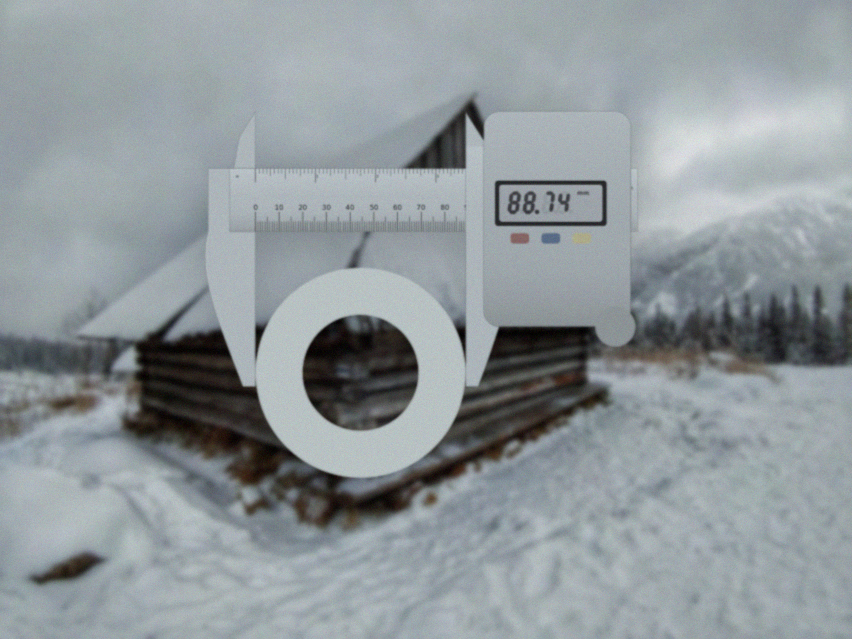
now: 88.74
